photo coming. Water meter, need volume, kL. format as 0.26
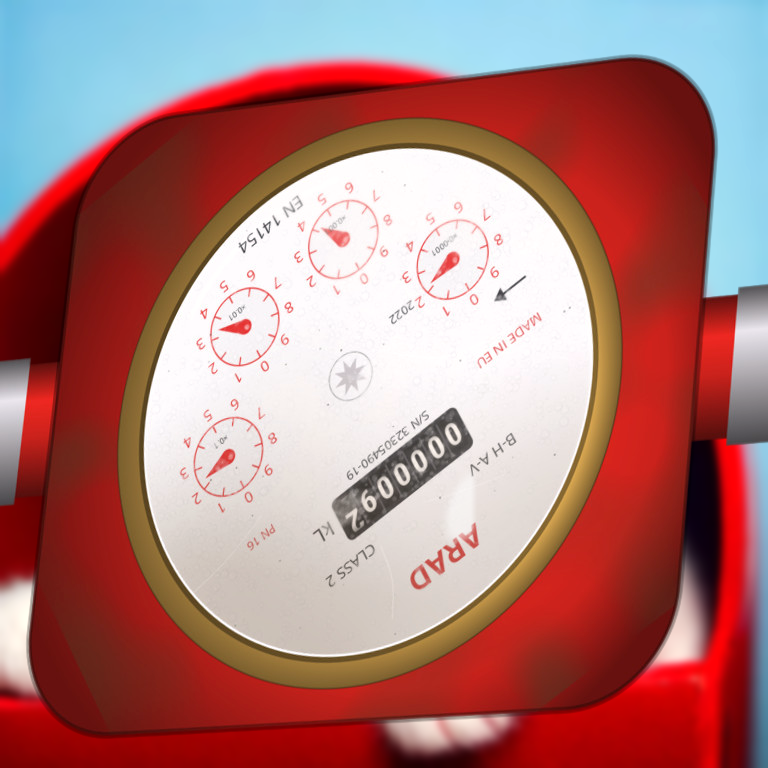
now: 92.2342
